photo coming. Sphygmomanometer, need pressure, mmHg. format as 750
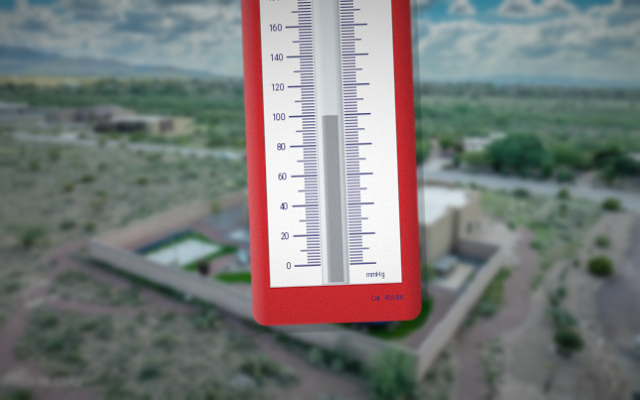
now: 100
